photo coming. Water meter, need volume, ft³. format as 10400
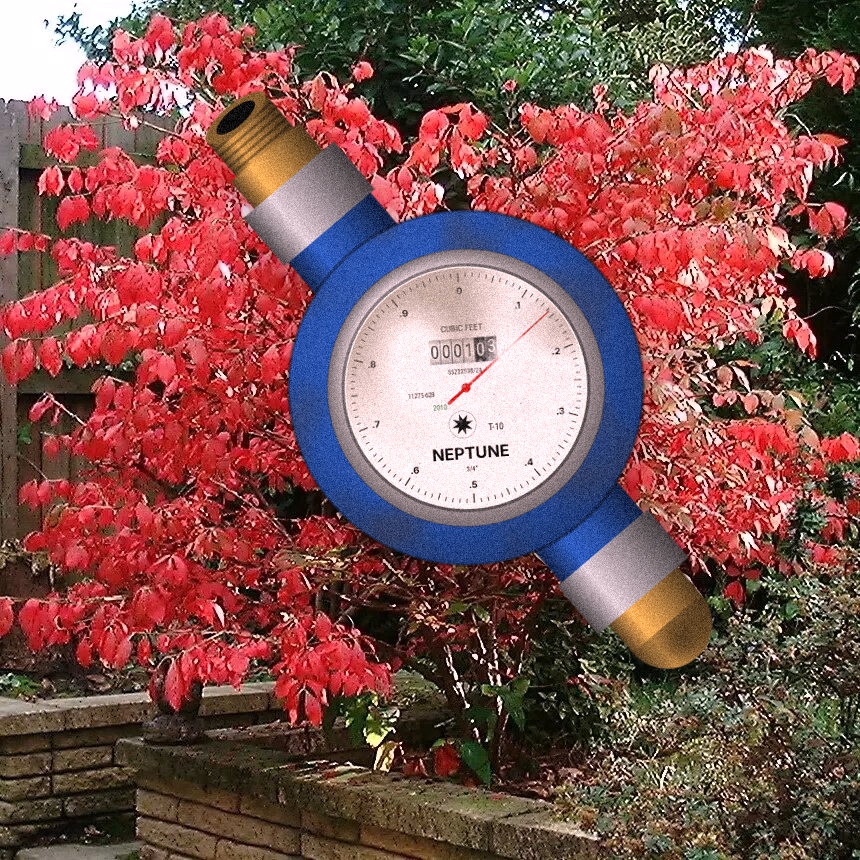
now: 103.14
